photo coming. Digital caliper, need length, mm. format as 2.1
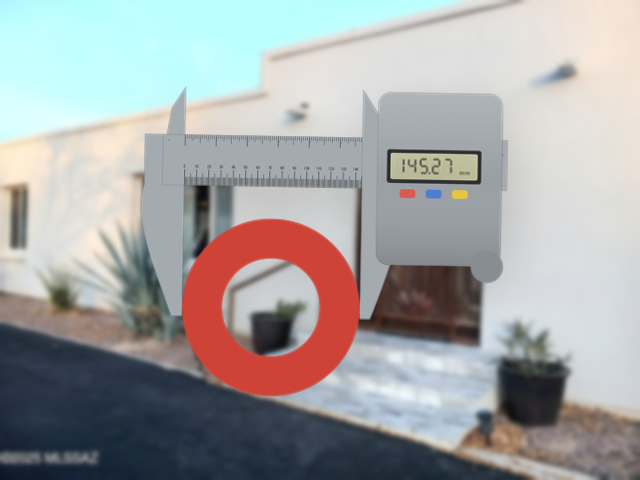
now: 145.27
